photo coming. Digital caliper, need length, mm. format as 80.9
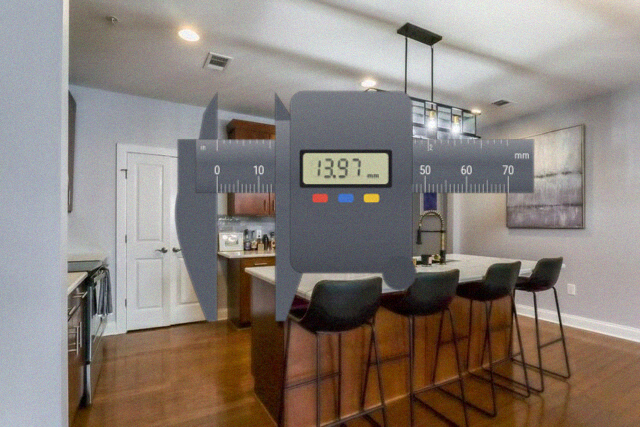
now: 13.97
